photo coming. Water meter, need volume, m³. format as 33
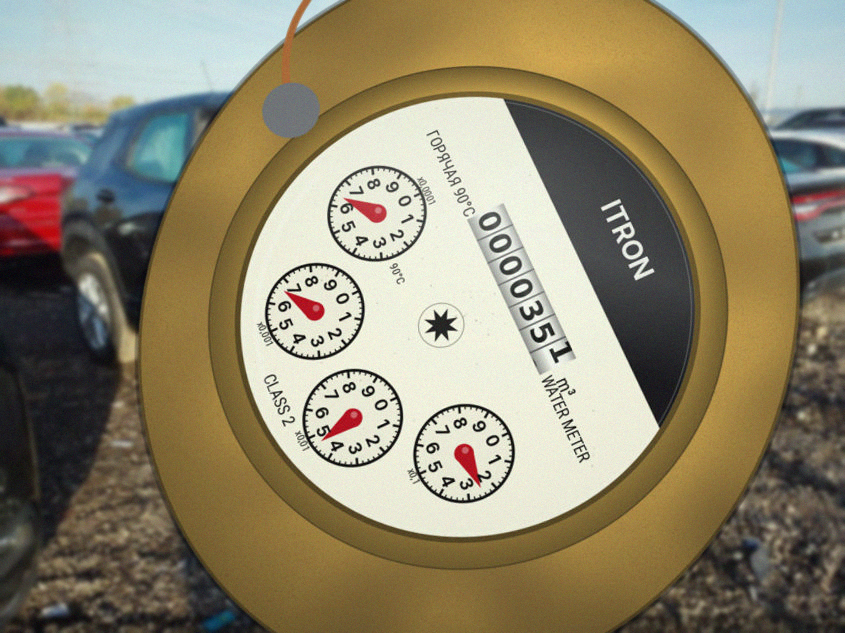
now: 351.2466
